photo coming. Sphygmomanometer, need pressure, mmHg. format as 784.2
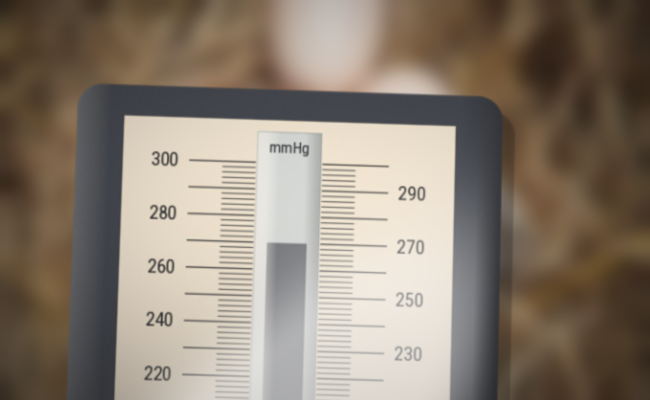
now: 270
